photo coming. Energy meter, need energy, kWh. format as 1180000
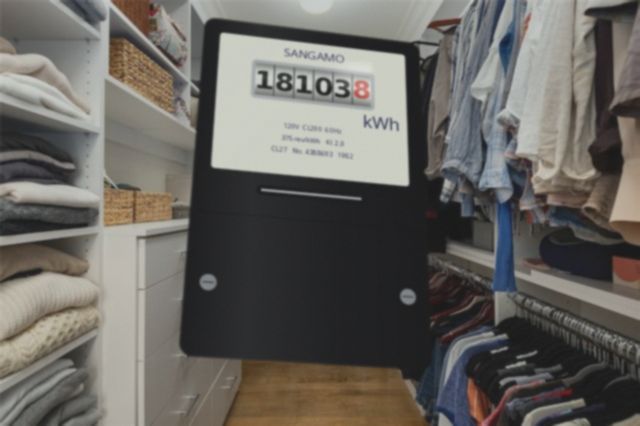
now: 18103.8
